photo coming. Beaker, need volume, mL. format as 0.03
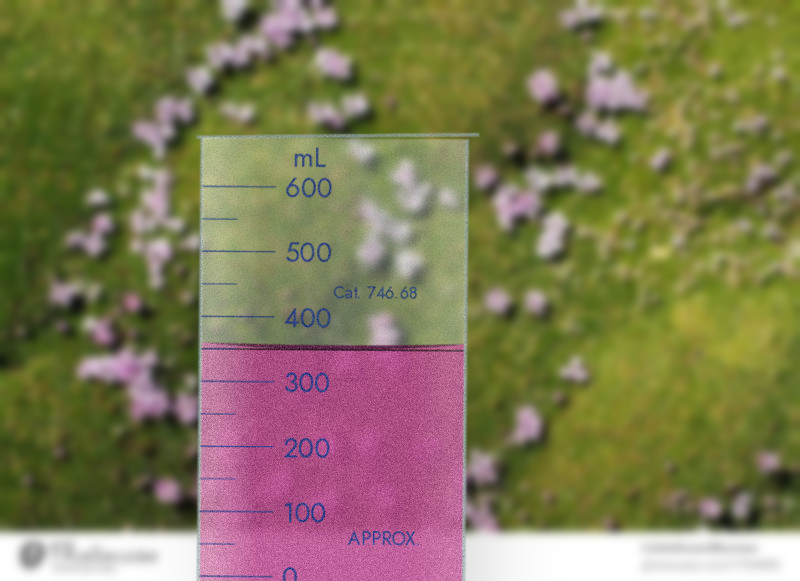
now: 350
